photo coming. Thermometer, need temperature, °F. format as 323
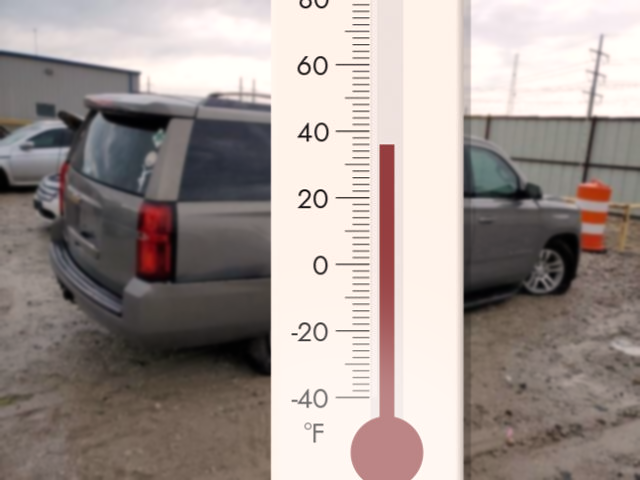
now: 36
